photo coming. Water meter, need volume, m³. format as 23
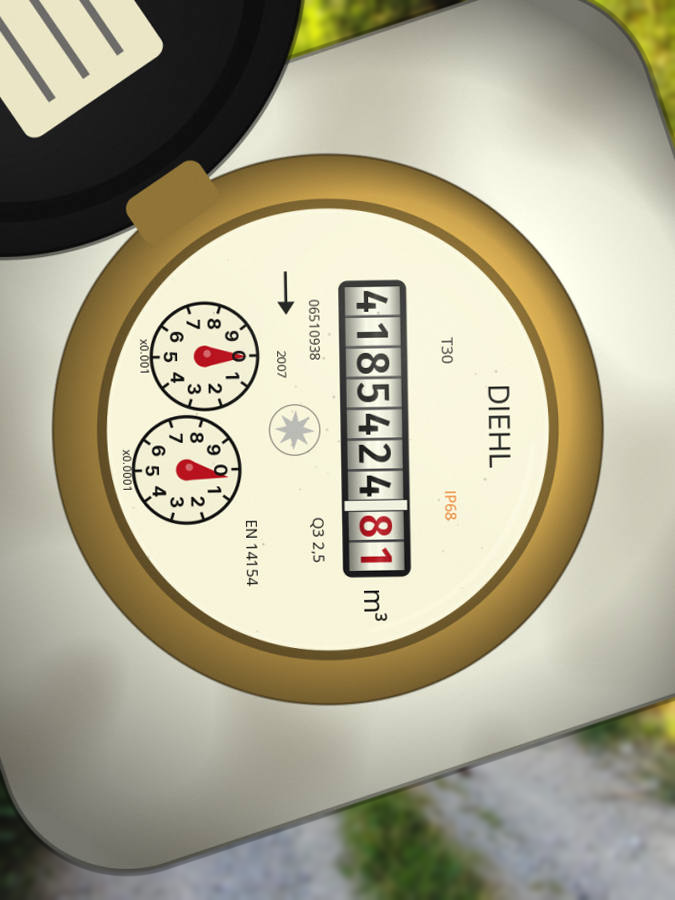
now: 4185424.8100
